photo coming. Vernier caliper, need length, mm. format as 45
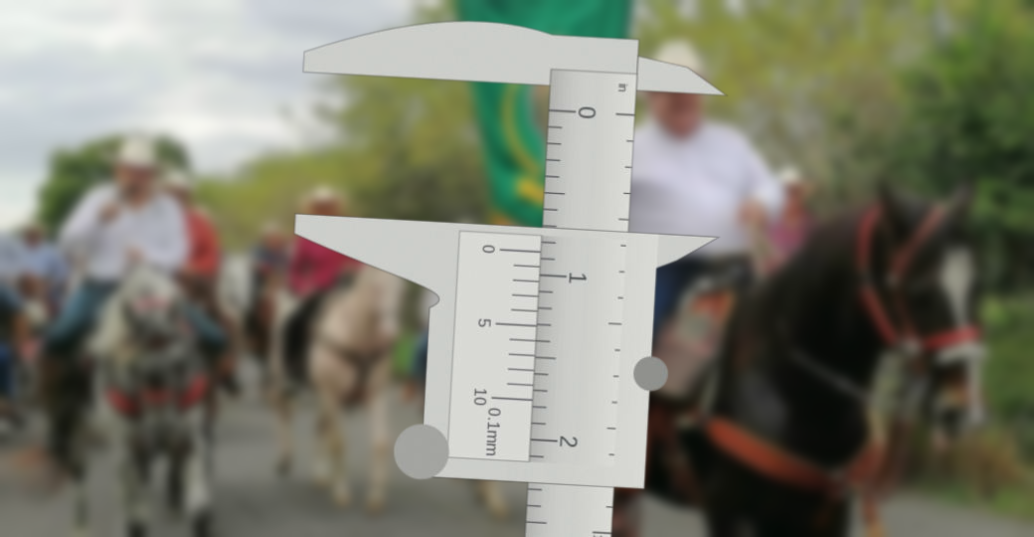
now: 8.6
